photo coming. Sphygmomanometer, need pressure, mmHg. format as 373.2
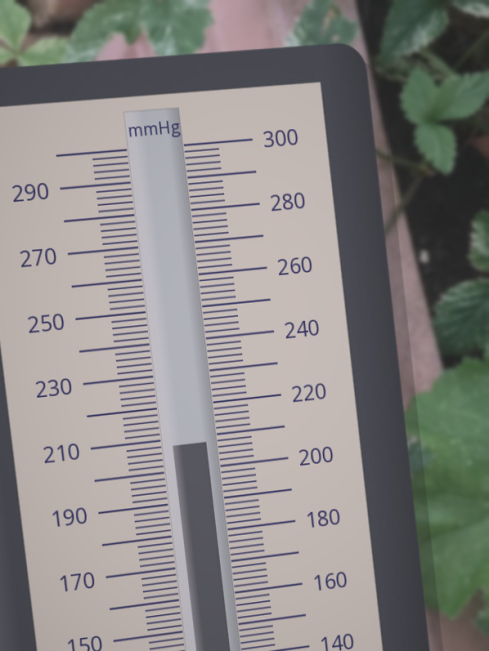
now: 208
